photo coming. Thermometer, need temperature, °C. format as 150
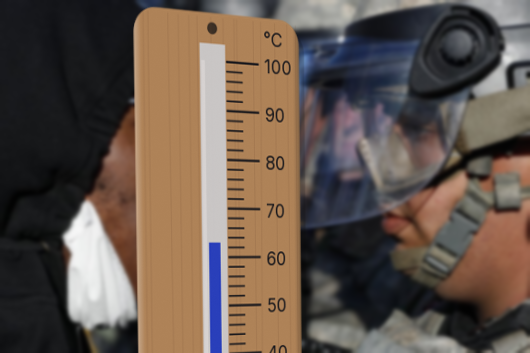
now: 63
